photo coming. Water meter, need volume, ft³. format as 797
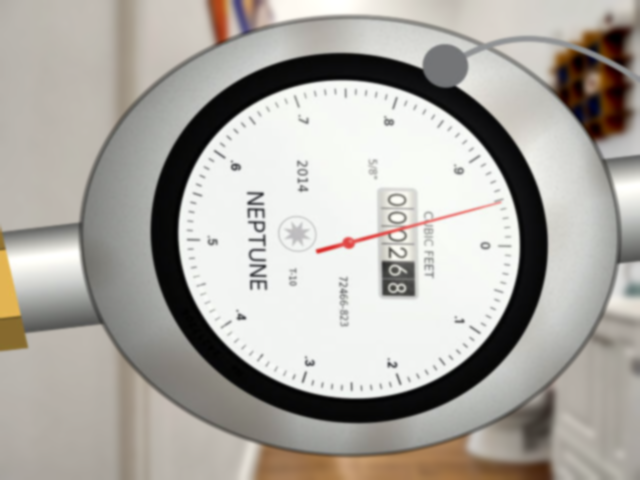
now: 267.95
